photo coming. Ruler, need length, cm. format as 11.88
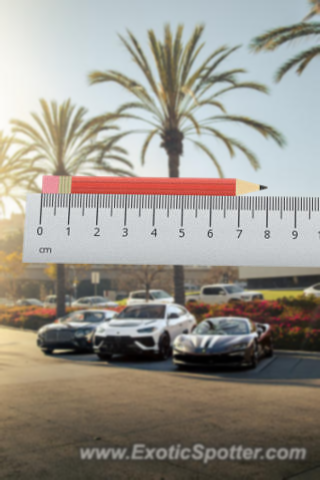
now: 8
